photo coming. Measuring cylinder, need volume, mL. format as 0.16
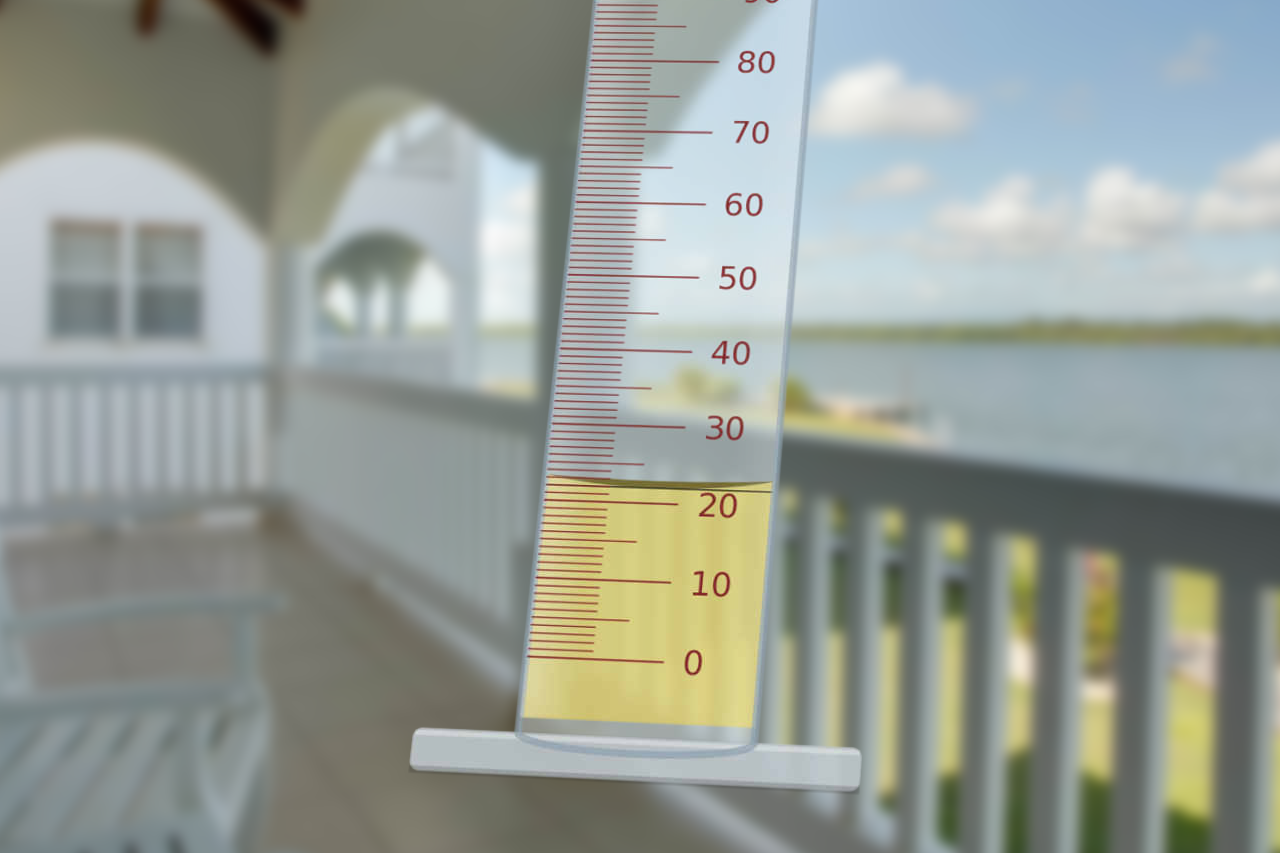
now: 22
